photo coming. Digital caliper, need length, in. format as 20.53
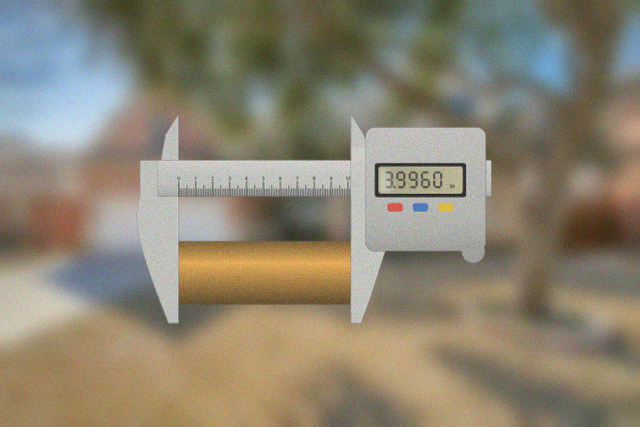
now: 3.9960
